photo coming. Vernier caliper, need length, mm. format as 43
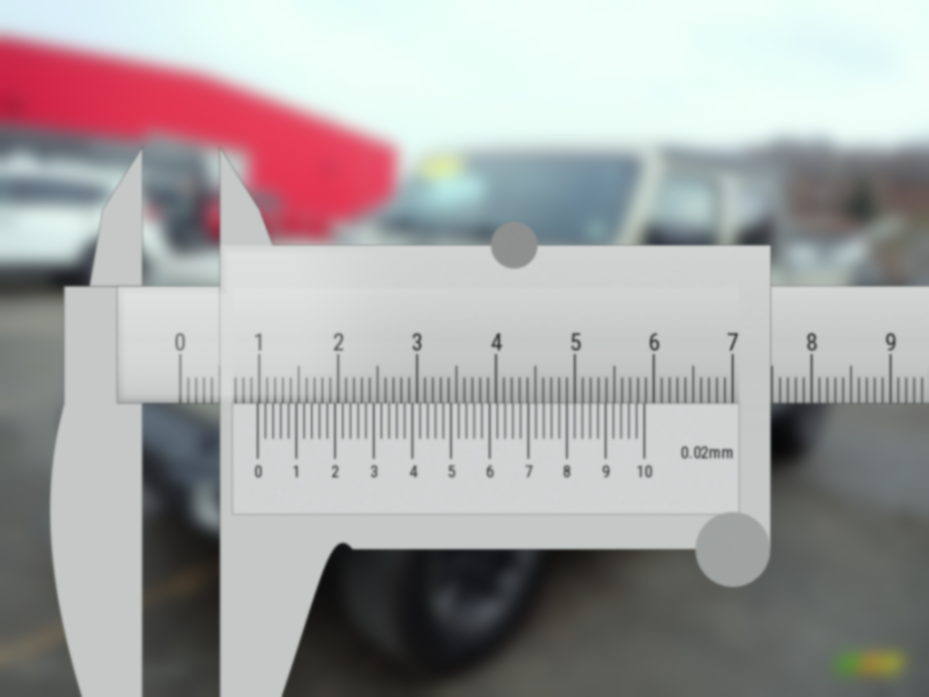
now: 9.8
